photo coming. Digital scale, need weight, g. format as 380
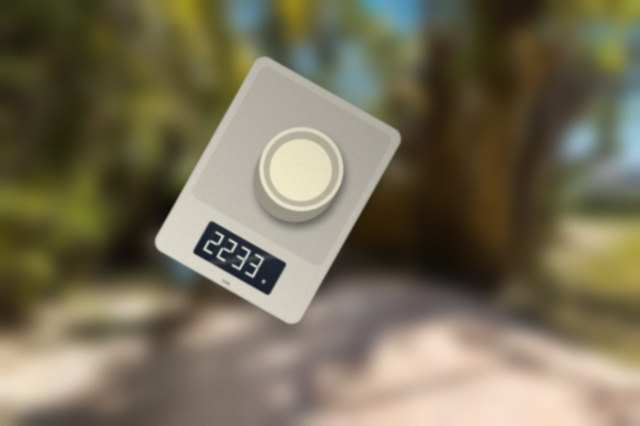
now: 2233
